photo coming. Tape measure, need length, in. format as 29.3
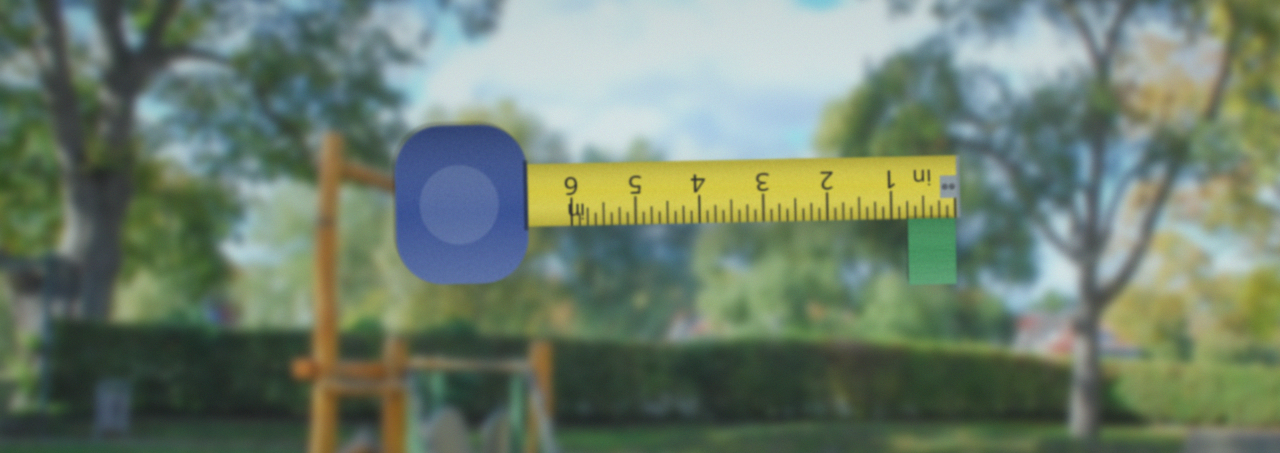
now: 0.75
